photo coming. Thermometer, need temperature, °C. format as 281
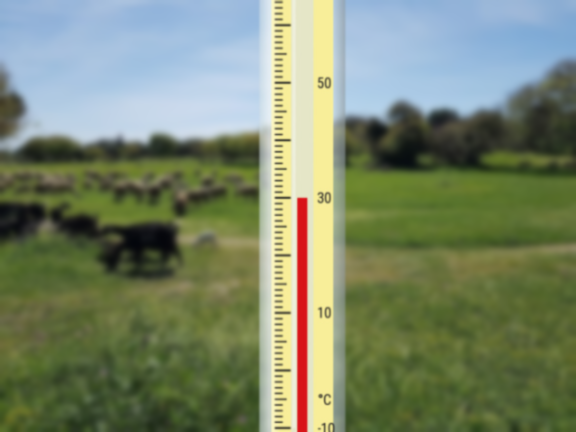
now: 30
